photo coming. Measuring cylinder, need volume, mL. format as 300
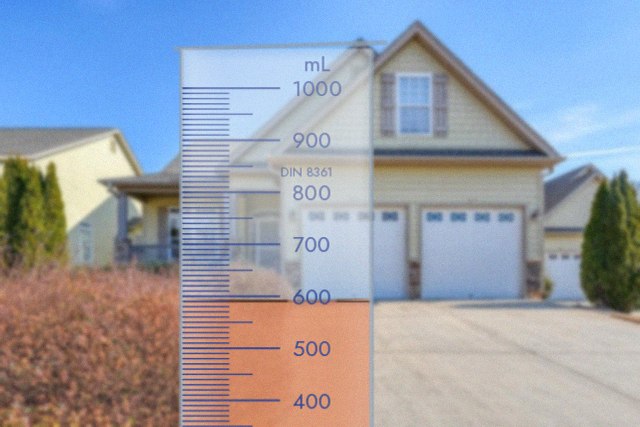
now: 590
